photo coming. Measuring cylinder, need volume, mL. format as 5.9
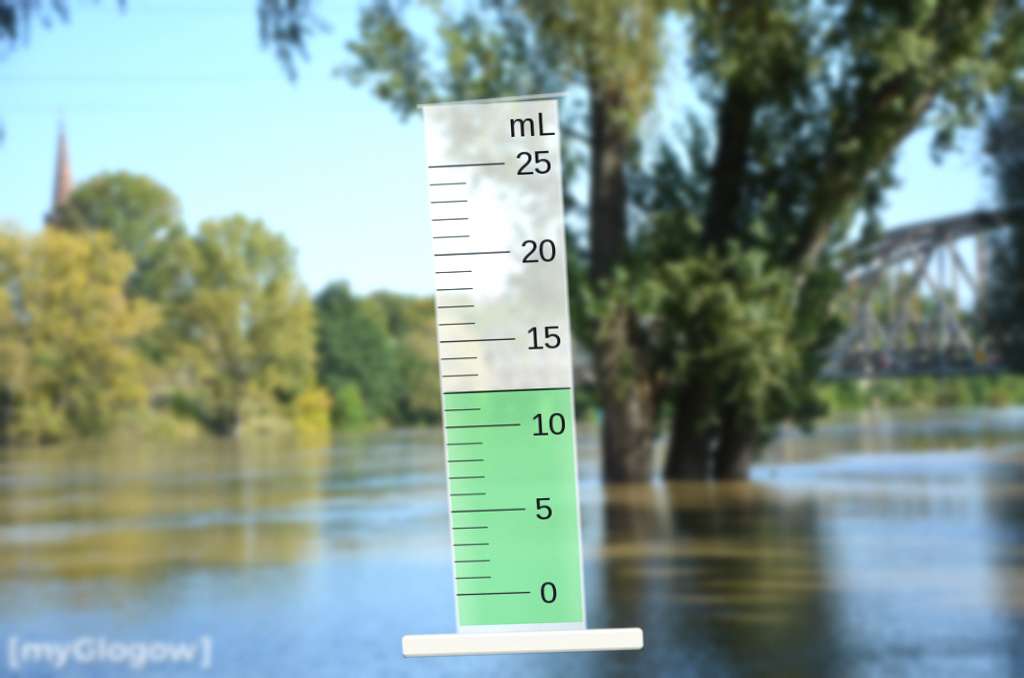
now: 12
